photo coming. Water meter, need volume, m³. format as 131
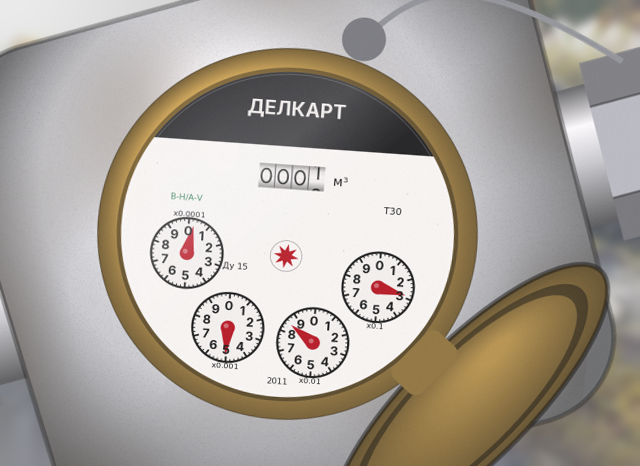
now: 1.2850
